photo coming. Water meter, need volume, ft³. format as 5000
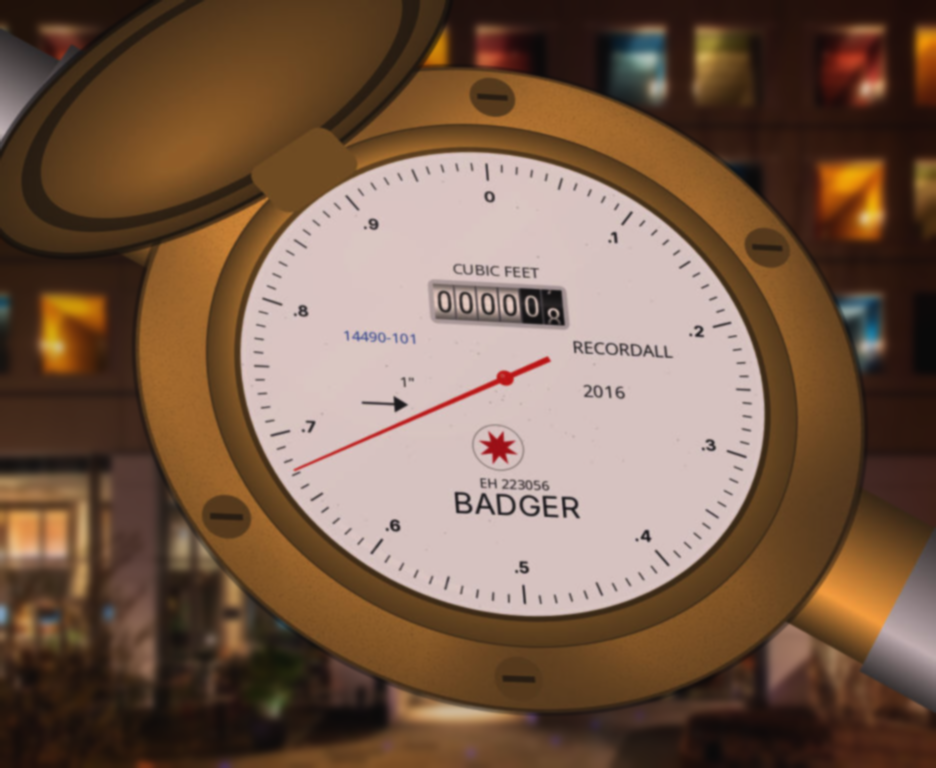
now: 7.67
